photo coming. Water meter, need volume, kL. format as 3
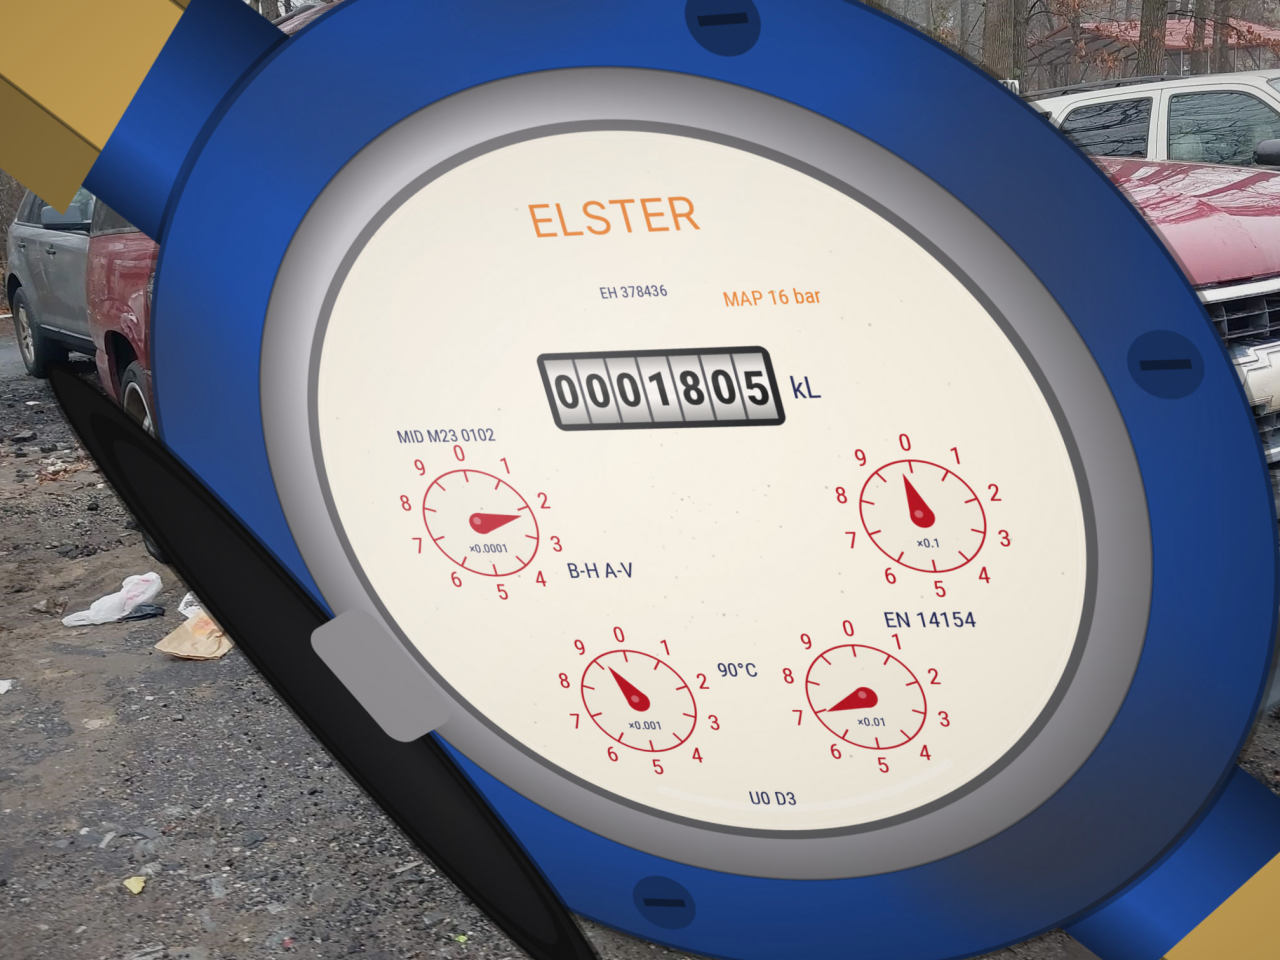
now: 1804.9692
